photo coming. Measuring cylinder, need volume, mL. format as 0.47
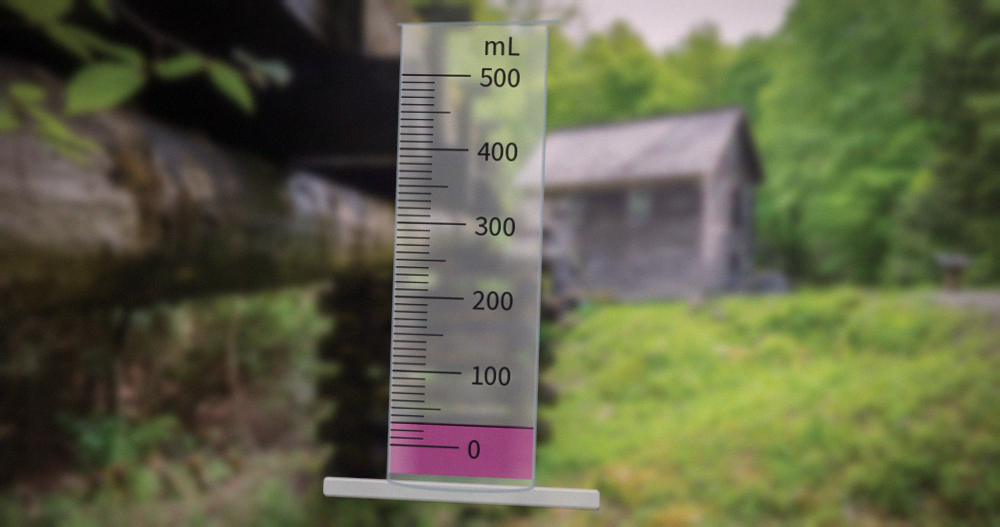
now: 30
